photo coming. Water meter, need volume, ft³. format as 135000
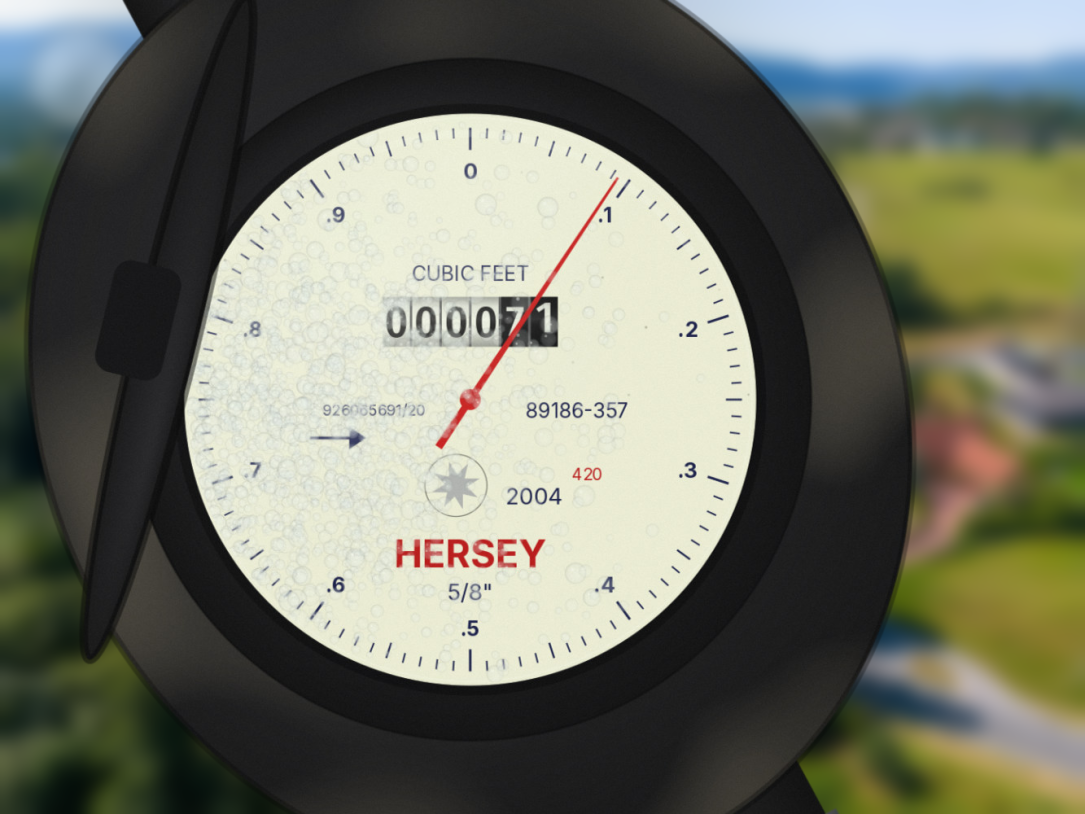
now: 71.09
